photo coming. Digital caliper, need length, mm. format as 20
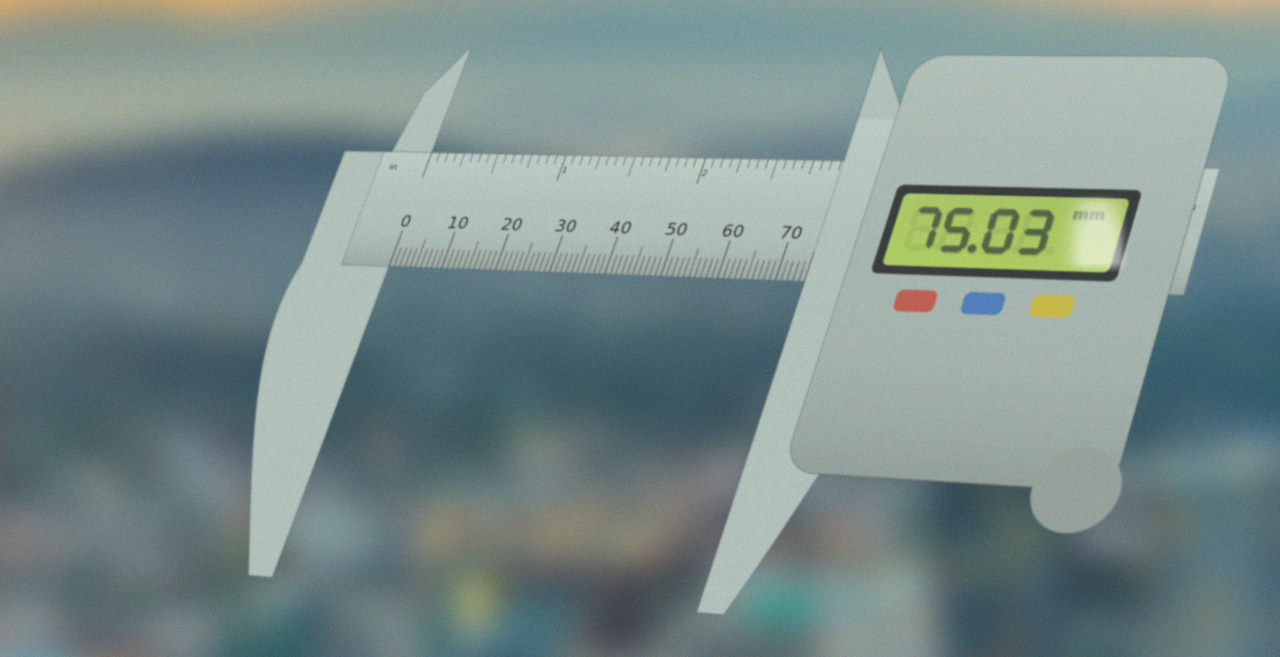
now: 75.03
